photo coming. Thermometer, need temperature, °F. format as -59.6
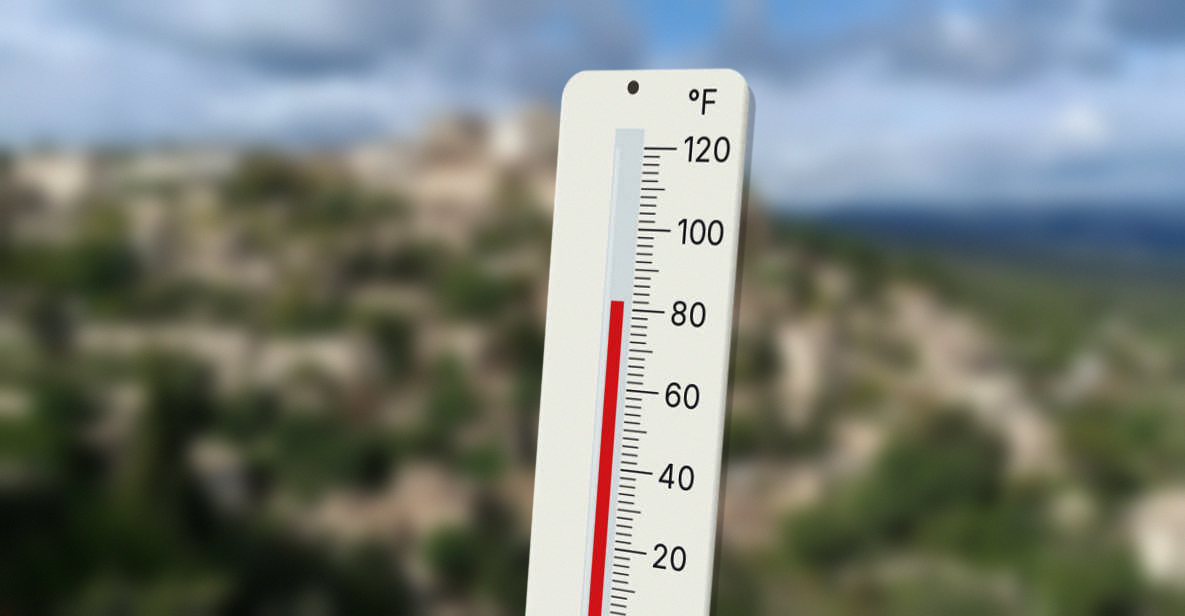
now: 82
